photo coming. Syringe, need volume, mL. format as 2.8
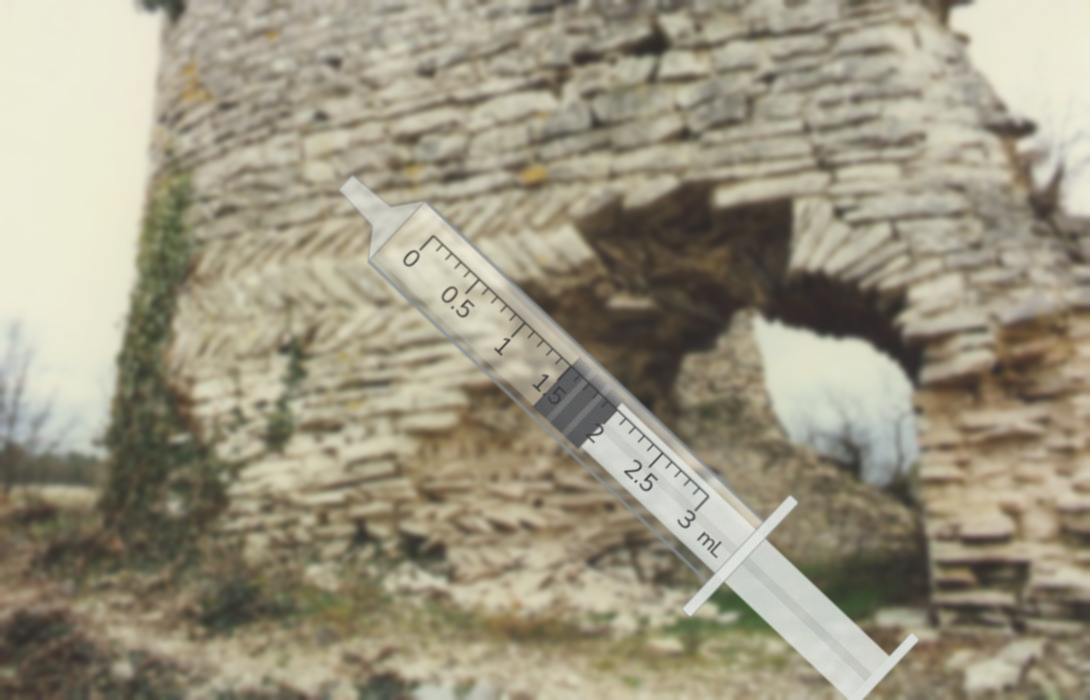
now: 1.5
